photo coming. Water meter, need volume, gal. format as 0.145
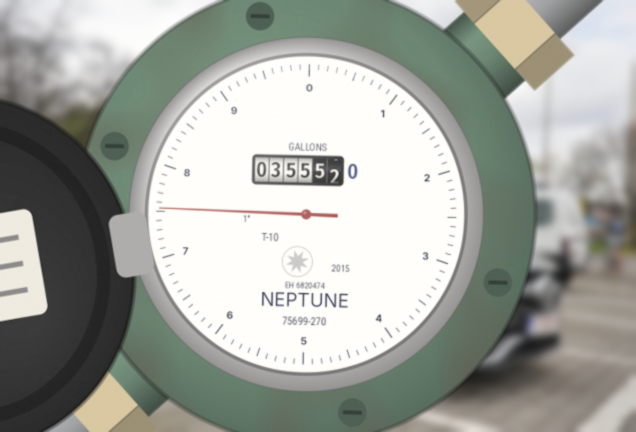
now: 355517.5
